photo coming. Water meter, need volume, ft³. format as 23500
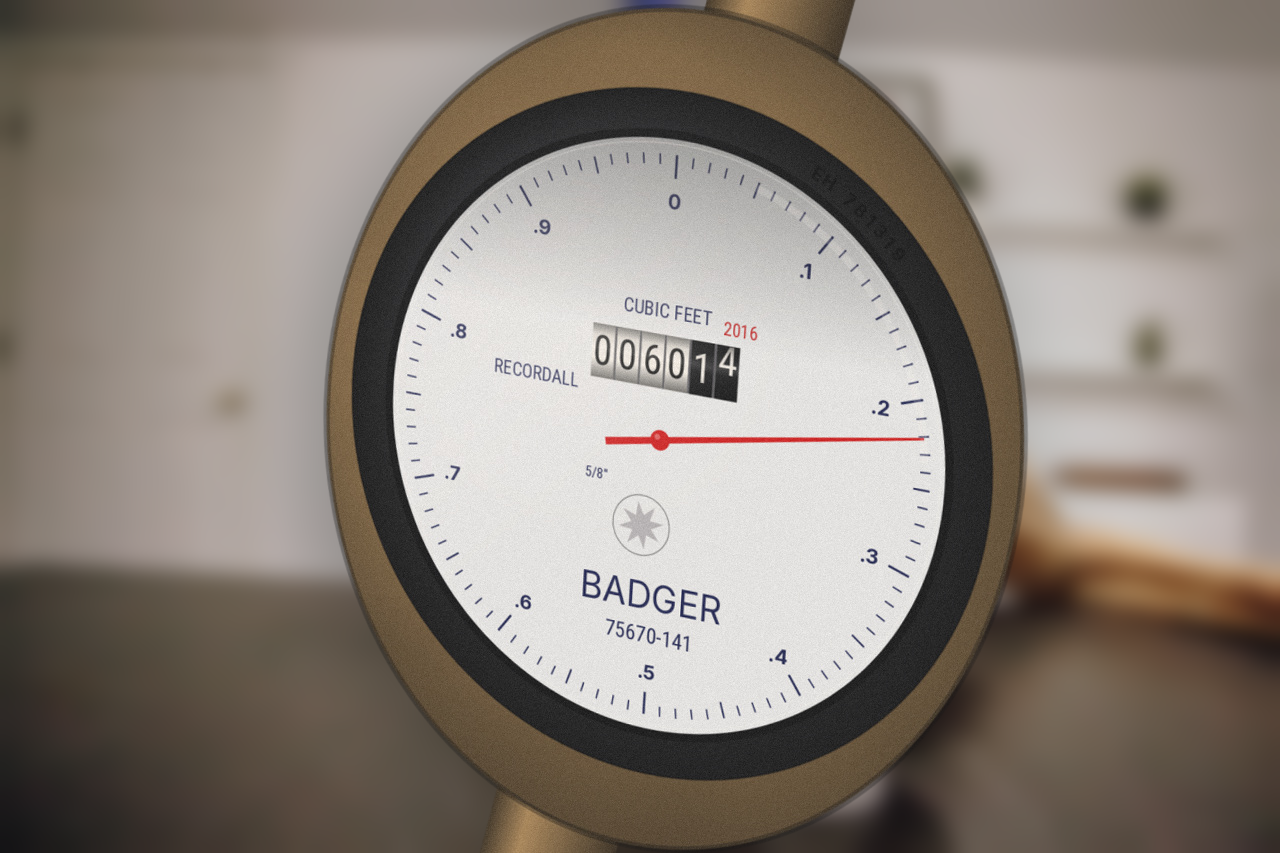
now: 6014.22
